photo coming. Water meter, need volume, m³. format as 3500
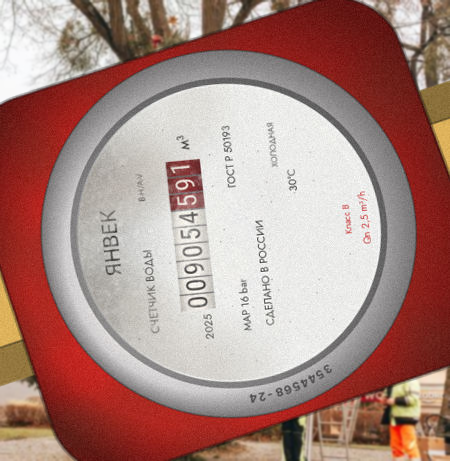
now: 9054.591
